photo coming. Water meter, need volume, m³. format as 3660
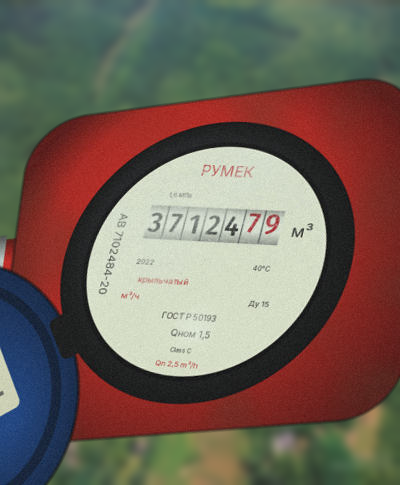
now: 37124.79
